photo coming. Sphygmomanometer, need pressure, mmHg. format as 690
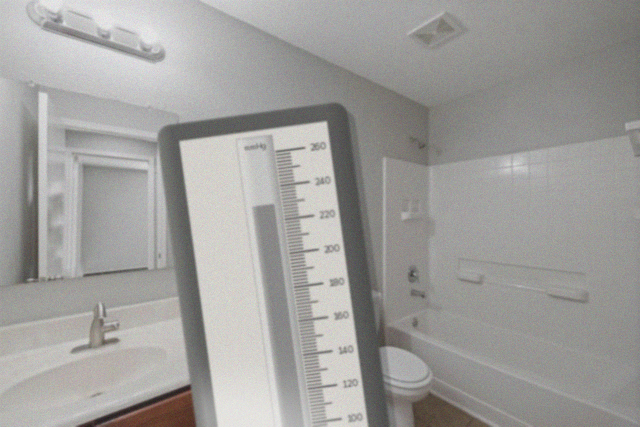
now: 230
